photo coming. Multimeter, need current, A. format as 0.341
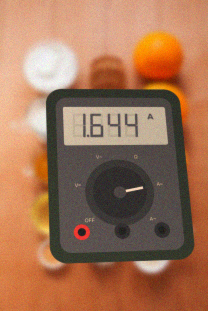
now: 1.644
